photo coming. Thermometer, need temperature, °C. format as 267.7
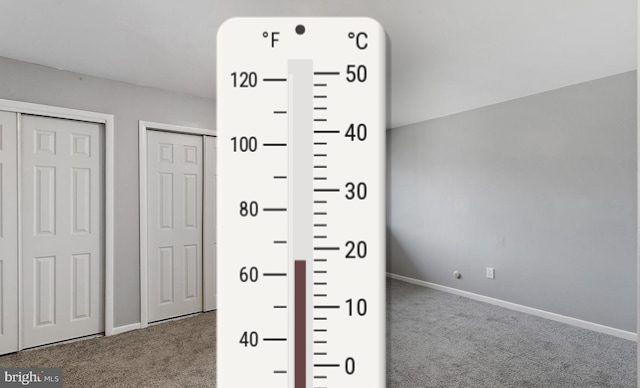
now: 18
